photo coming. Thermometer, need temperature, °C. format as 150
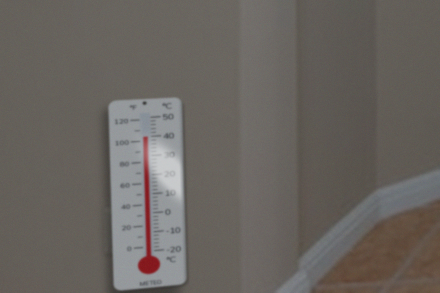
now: 40
